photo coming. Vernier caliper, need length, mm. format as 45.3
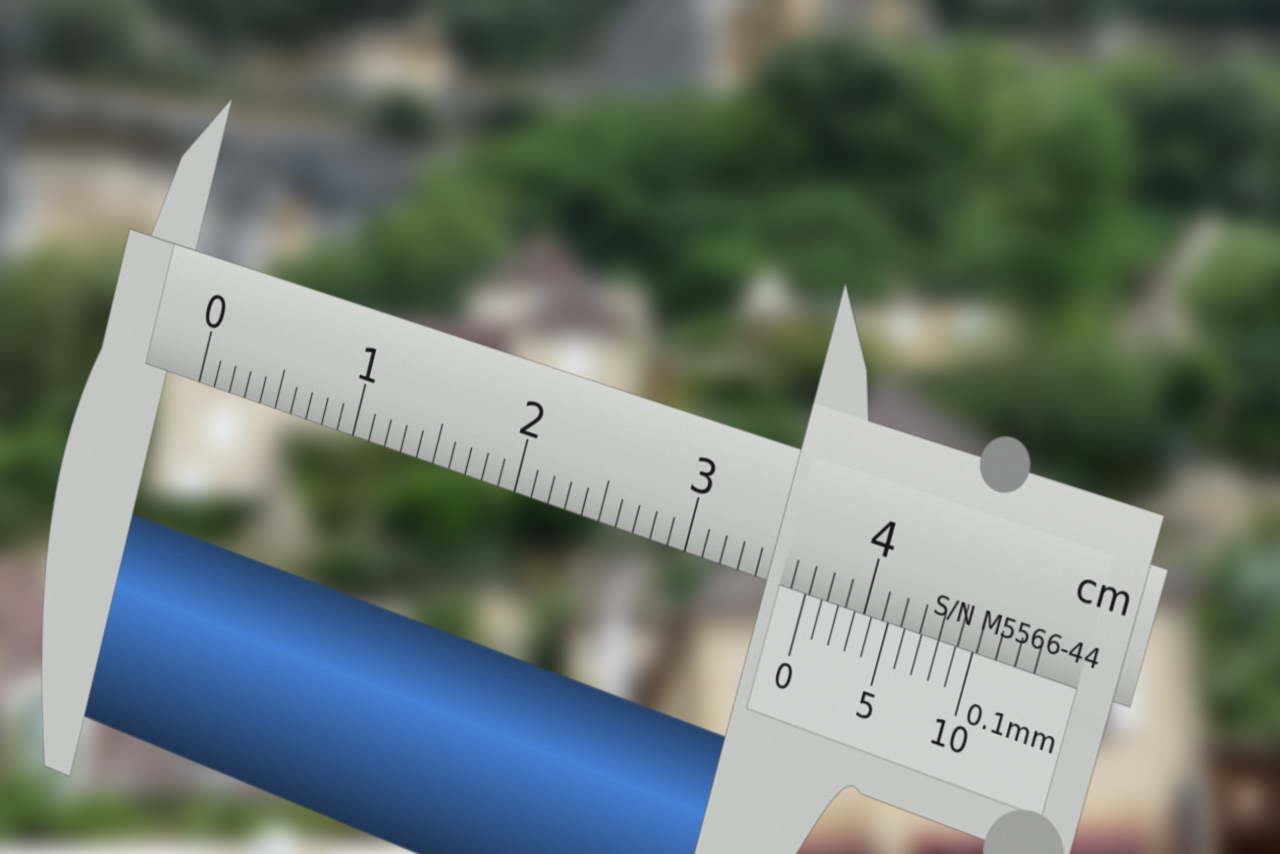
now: 36.8
